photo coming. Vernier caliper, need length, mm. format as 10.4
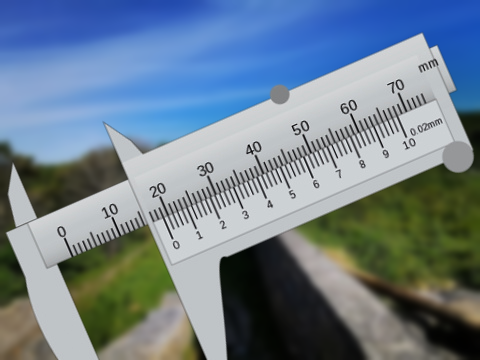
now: 19.0
